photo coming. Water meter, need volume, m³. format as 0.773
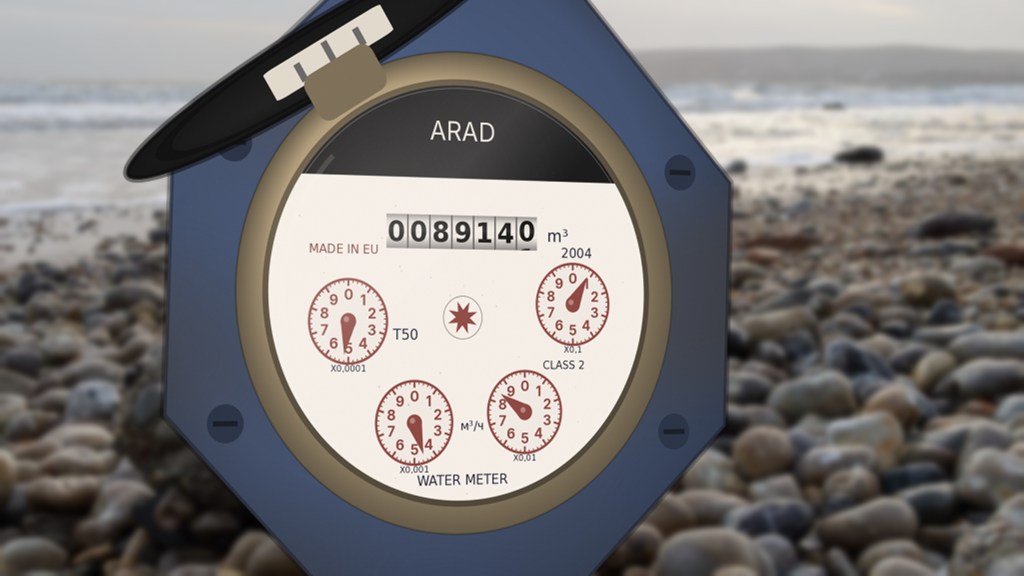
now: 89140.0845
